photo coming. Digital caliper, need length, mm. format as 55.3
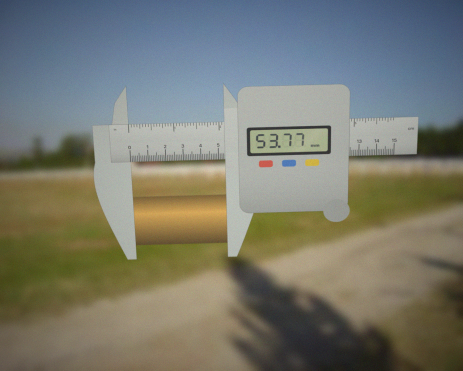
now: 53.77
